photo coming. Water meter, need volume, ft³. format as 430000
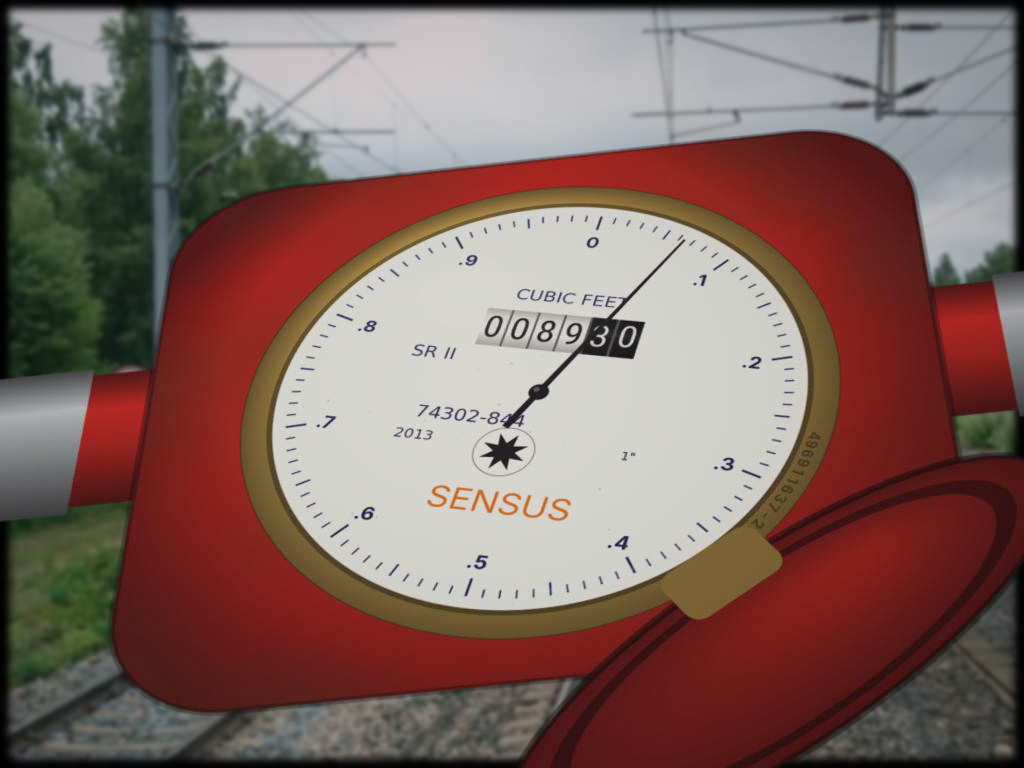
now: 8930.06
